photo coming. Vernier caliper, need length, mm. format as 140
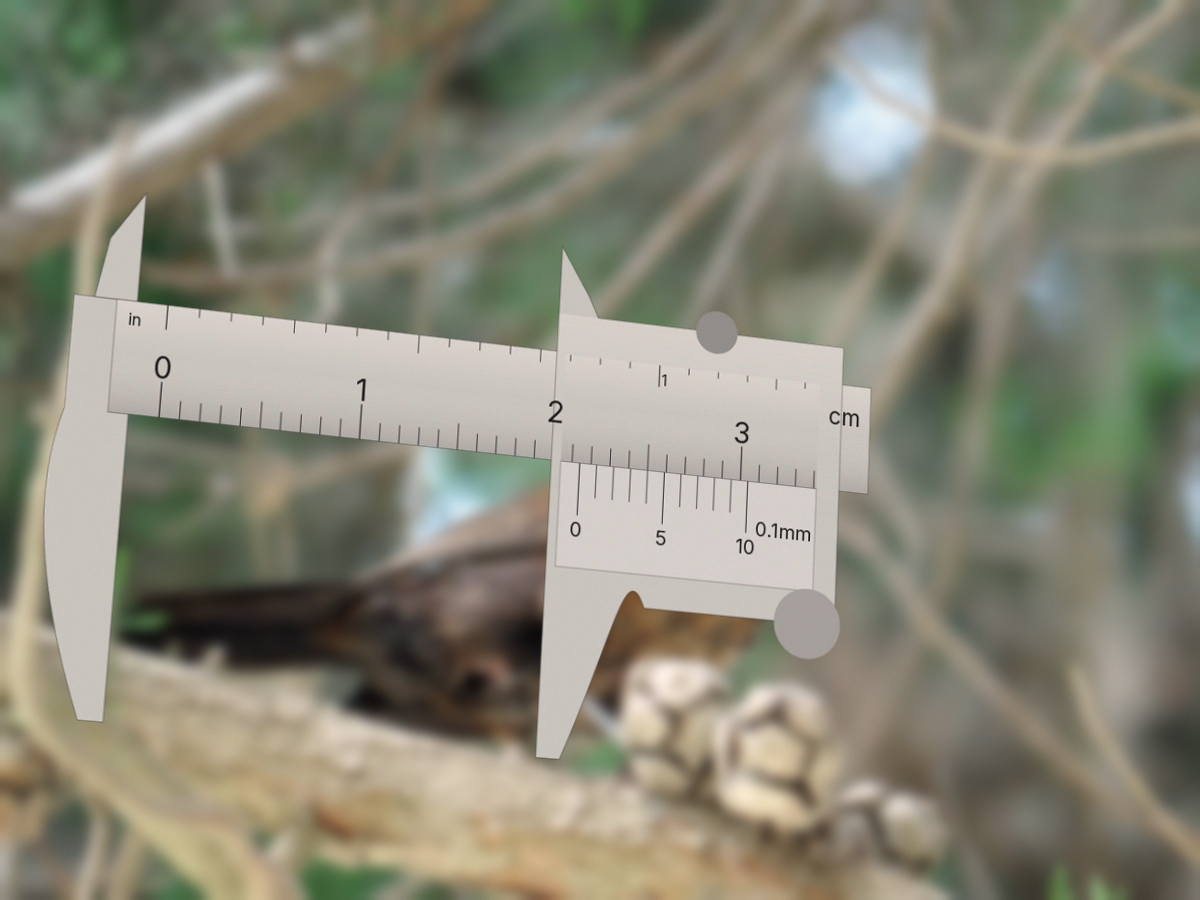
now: 21.4
